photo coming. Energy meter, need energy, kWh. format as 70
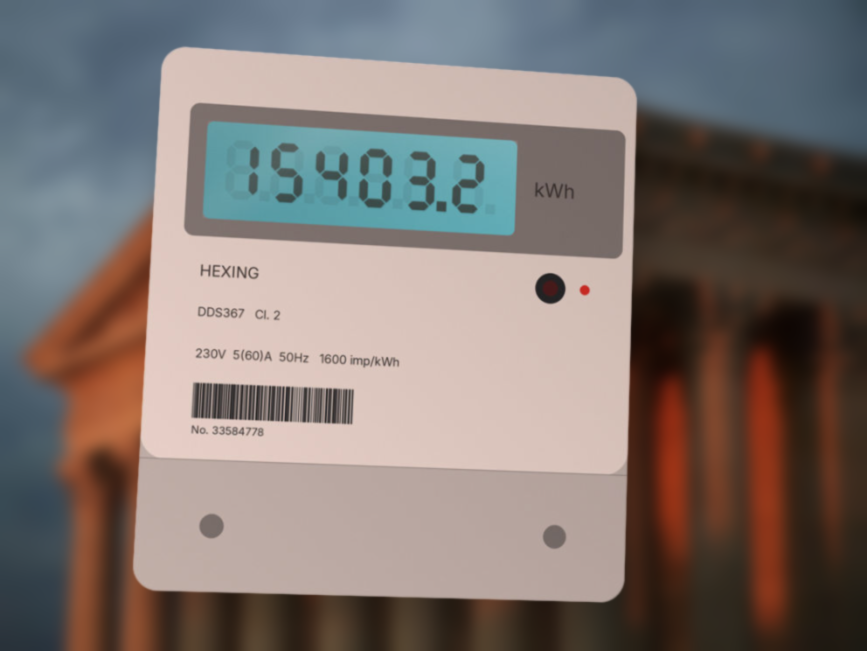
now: 15403.2
